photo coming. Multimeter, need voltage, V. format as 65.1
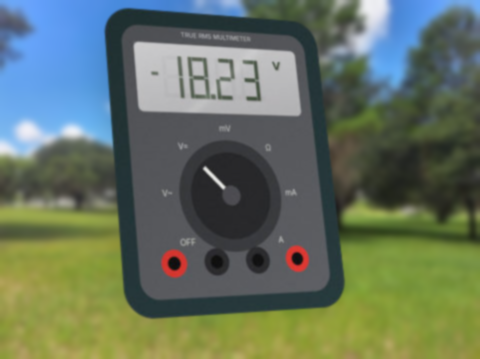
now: -18.23
